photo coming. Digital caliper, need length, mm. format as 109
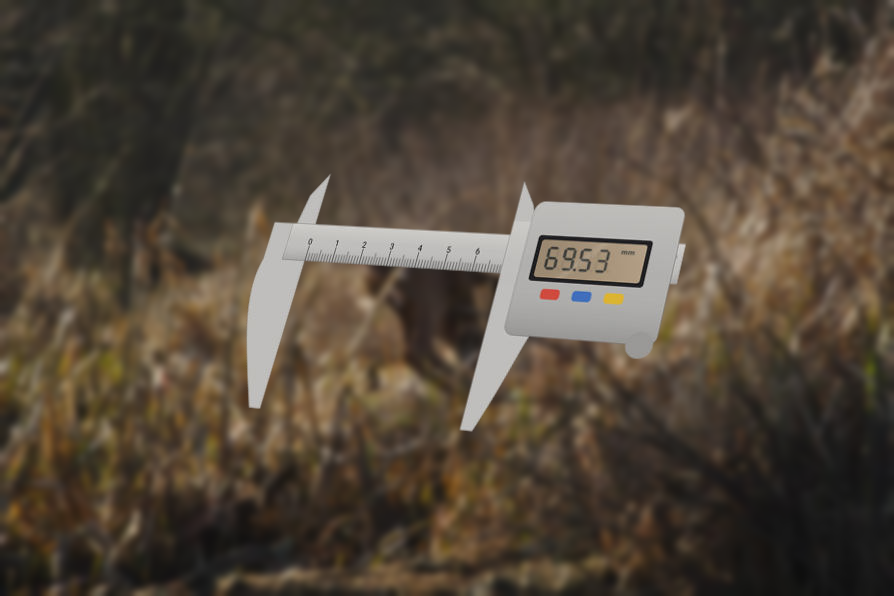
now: 69.53
